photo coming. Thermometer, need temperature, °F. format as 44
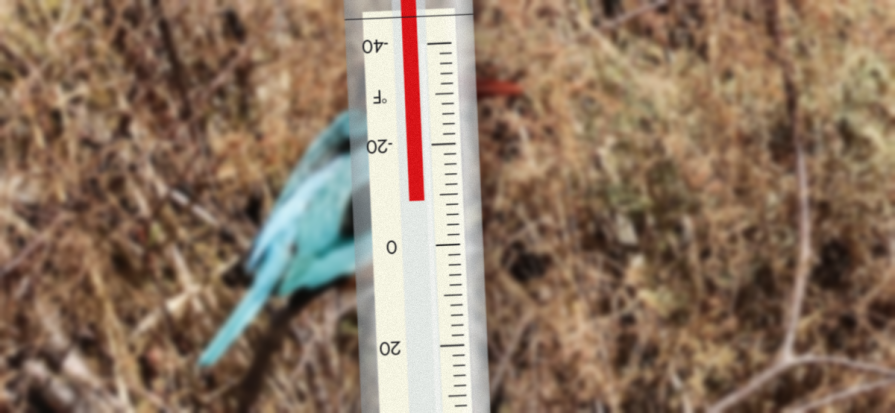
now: -9
